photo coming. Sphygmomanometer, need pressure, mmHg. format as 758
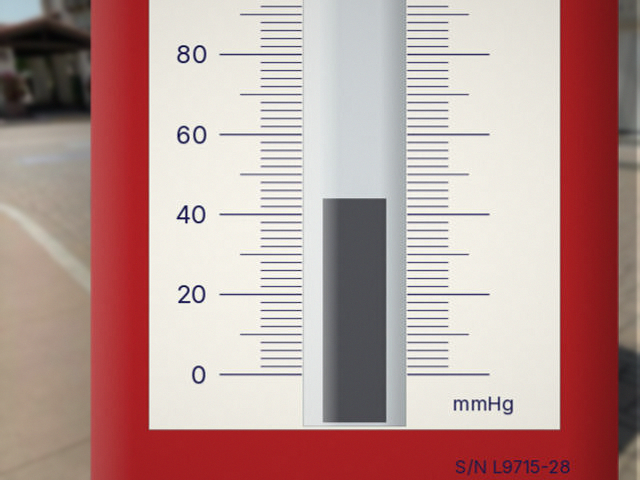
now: 44
